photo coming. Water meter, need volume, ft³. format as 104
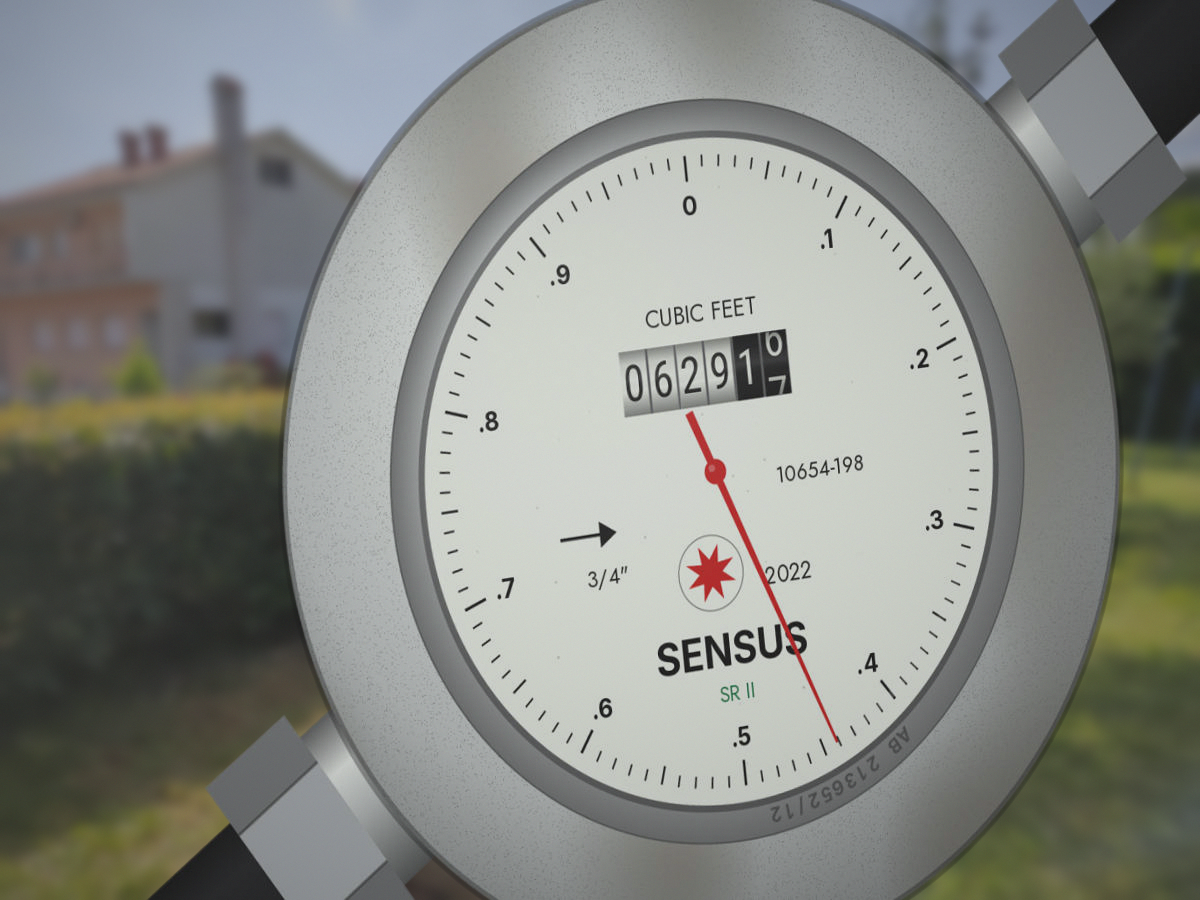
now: 62916.44
